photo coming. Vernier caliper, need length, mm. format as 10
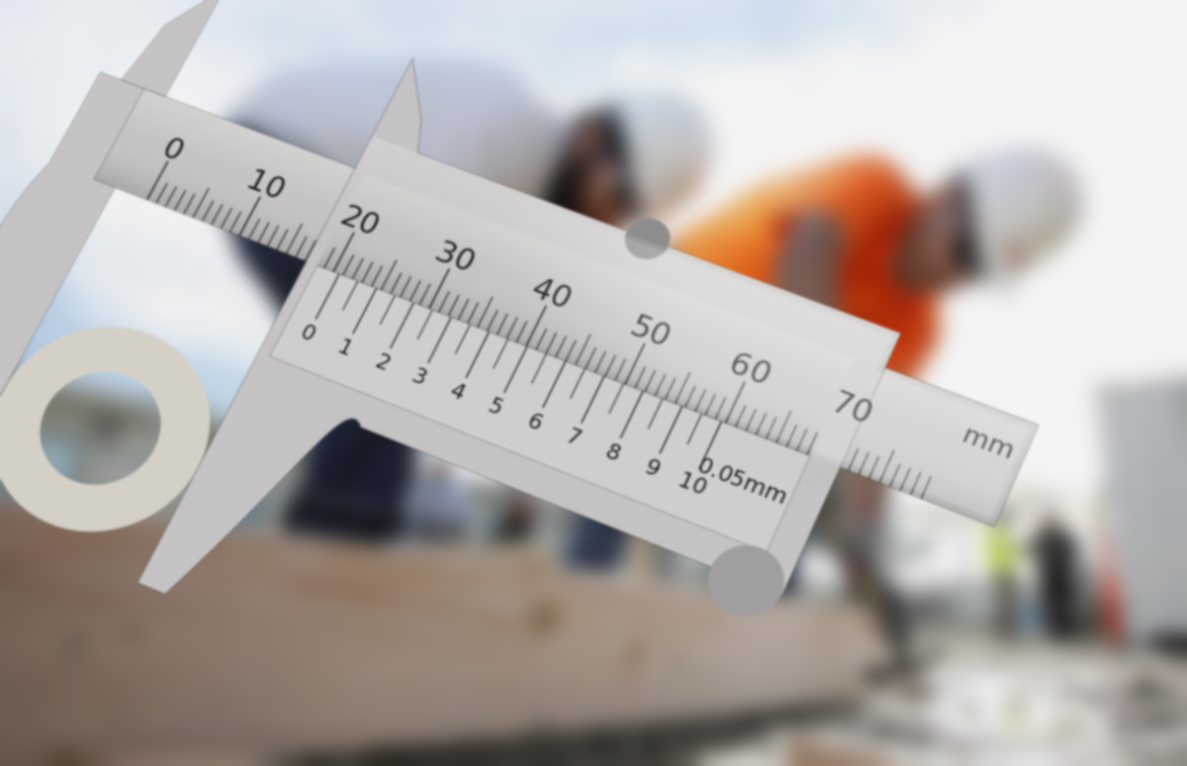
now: 20.6
